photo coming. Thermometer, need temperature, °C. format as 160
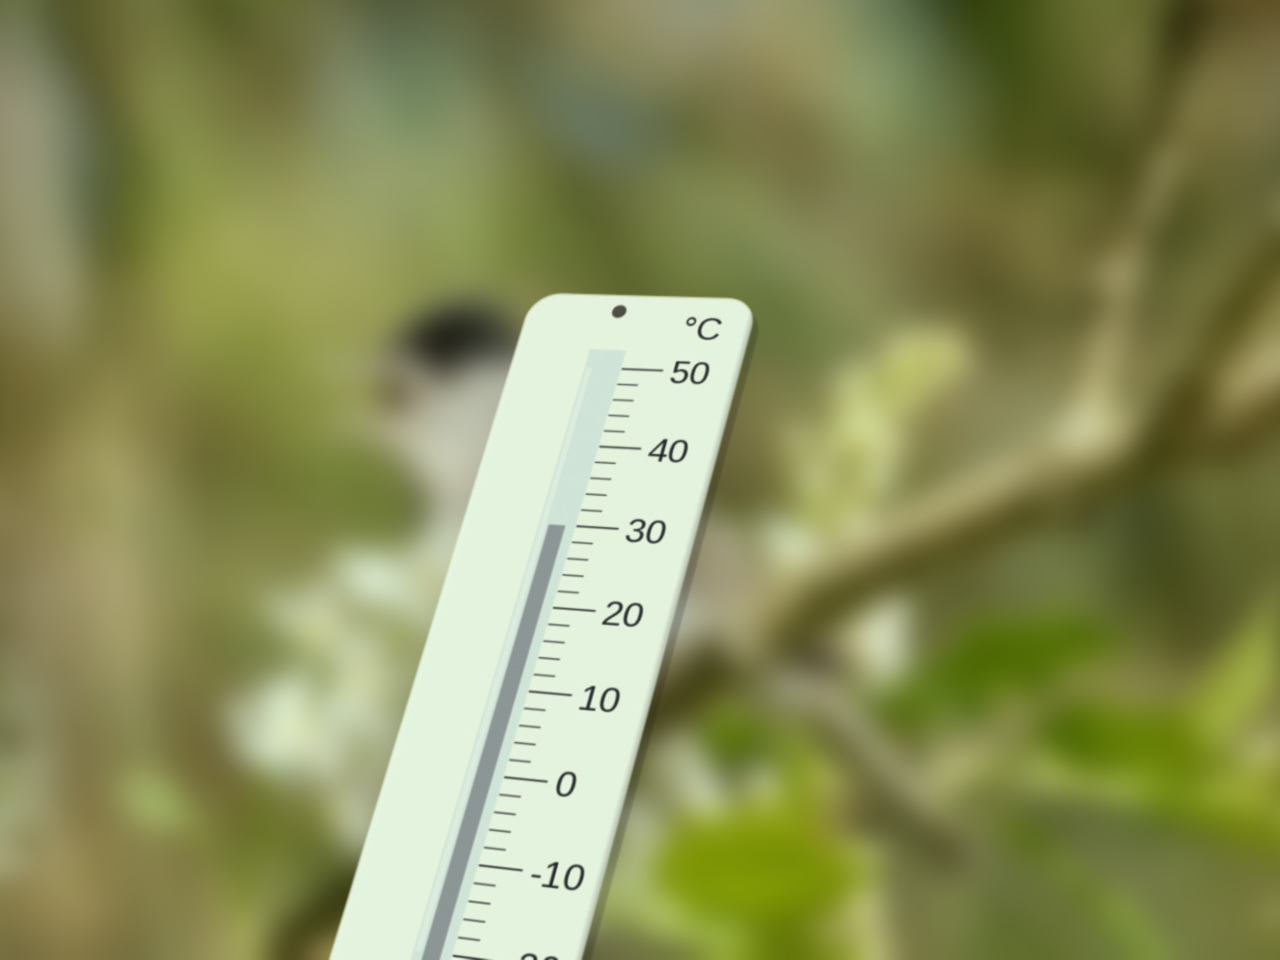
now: 30
